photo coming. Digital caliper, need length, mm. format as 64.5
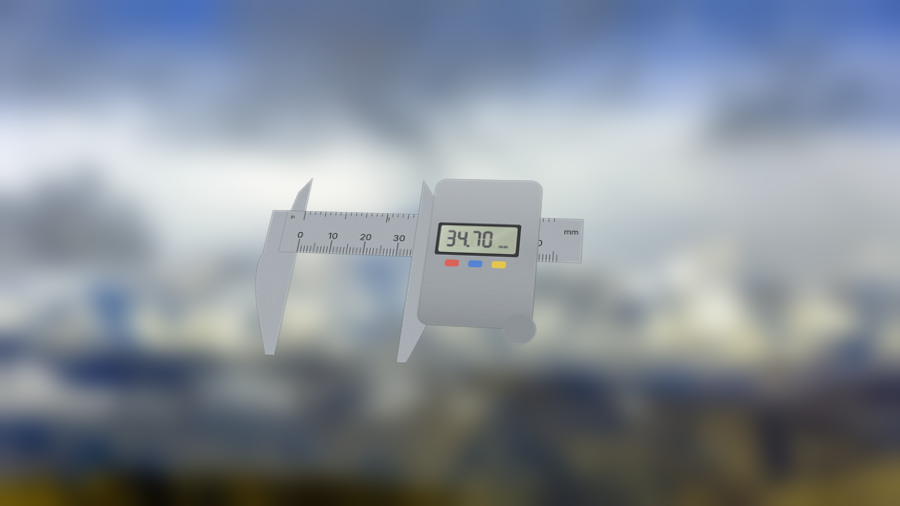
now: 34.70
